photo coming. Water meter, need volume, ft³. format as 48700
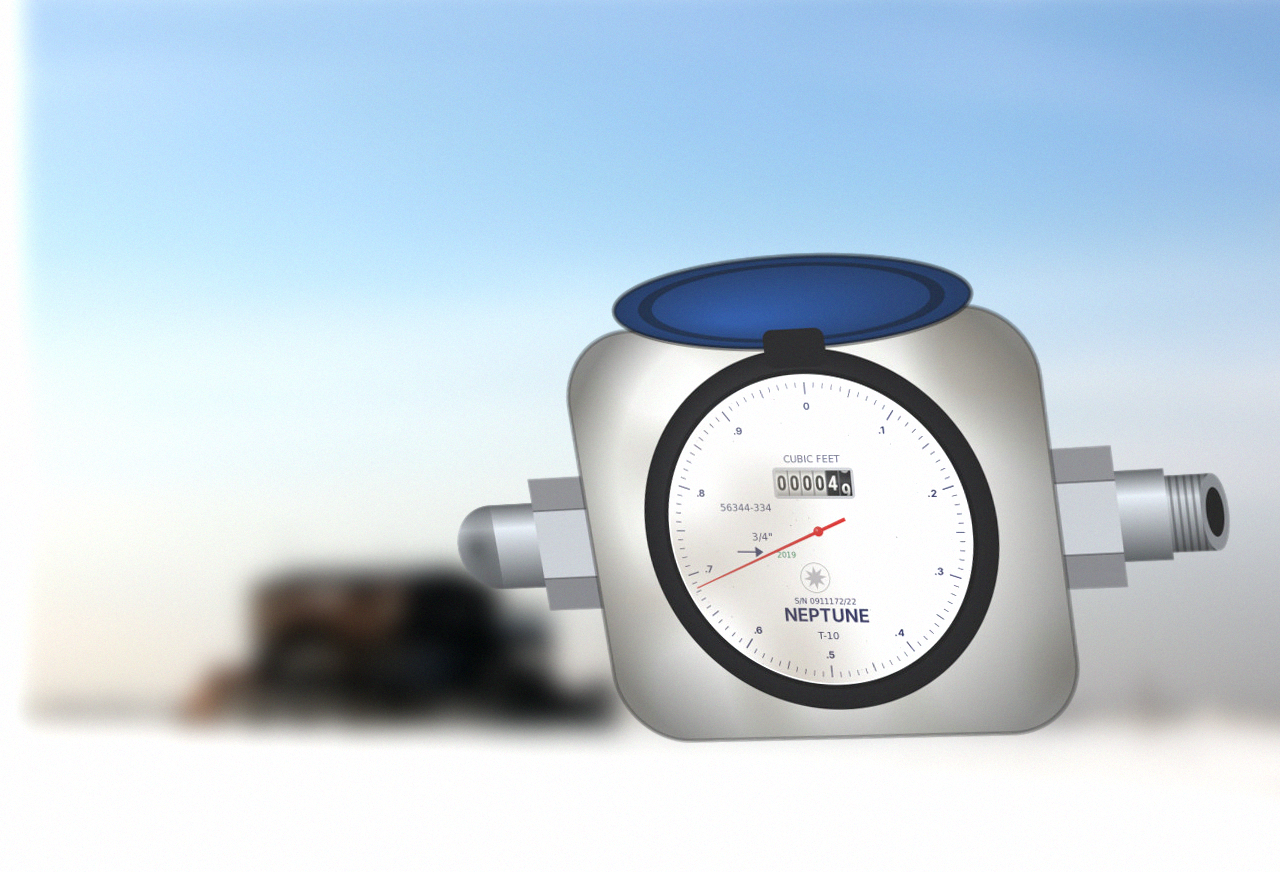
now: 48.68
